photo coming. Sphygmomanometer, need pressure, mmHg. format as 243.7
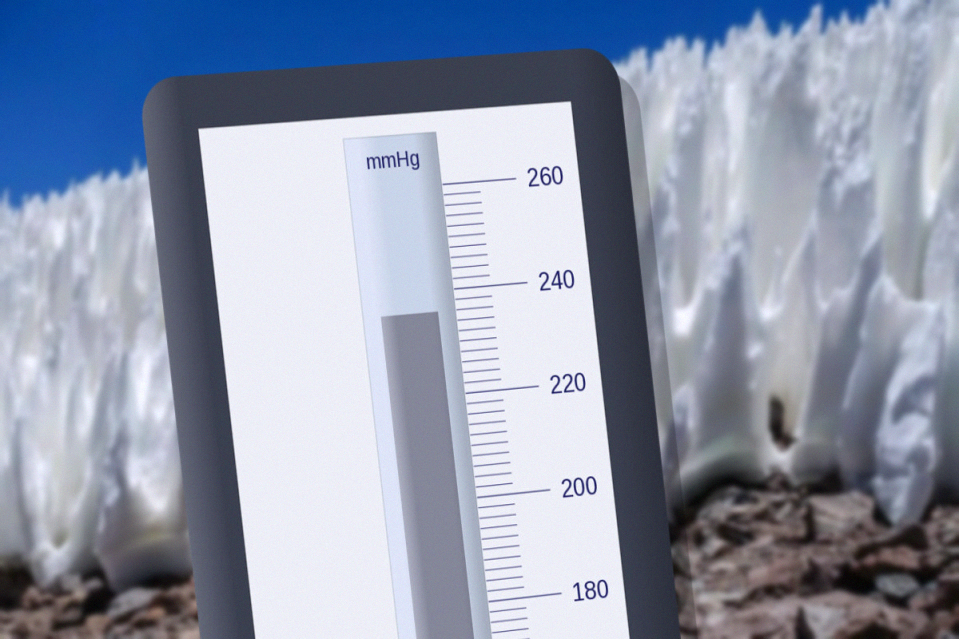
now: 236
